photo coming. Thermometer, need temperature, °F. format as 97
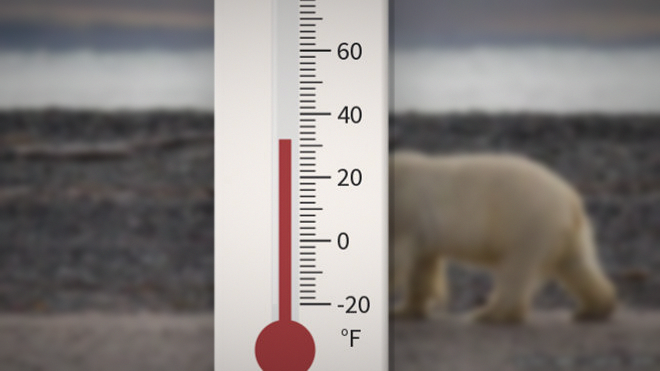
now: 32
